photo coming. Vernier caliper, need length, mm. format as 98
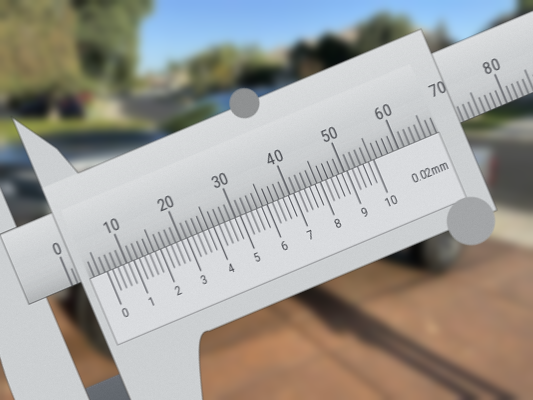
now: 6.4
